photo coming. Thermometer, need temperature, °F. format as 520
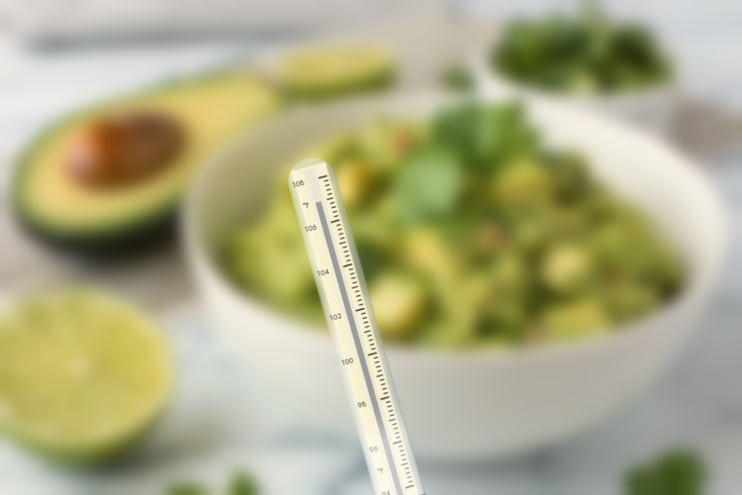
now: 107
